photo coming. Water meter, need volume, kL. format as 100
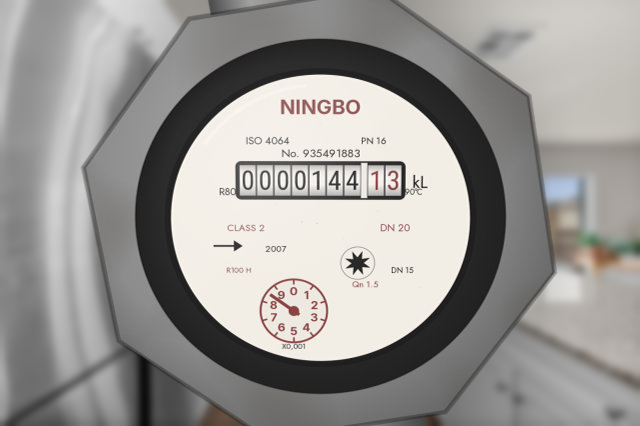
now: 144.138
